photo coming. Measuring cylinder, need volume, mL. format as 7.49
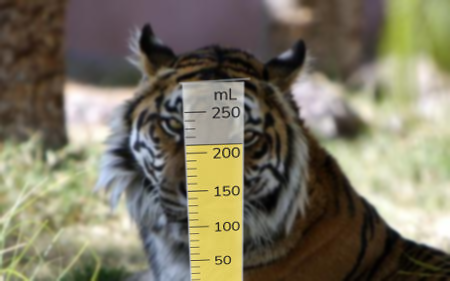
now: 210
